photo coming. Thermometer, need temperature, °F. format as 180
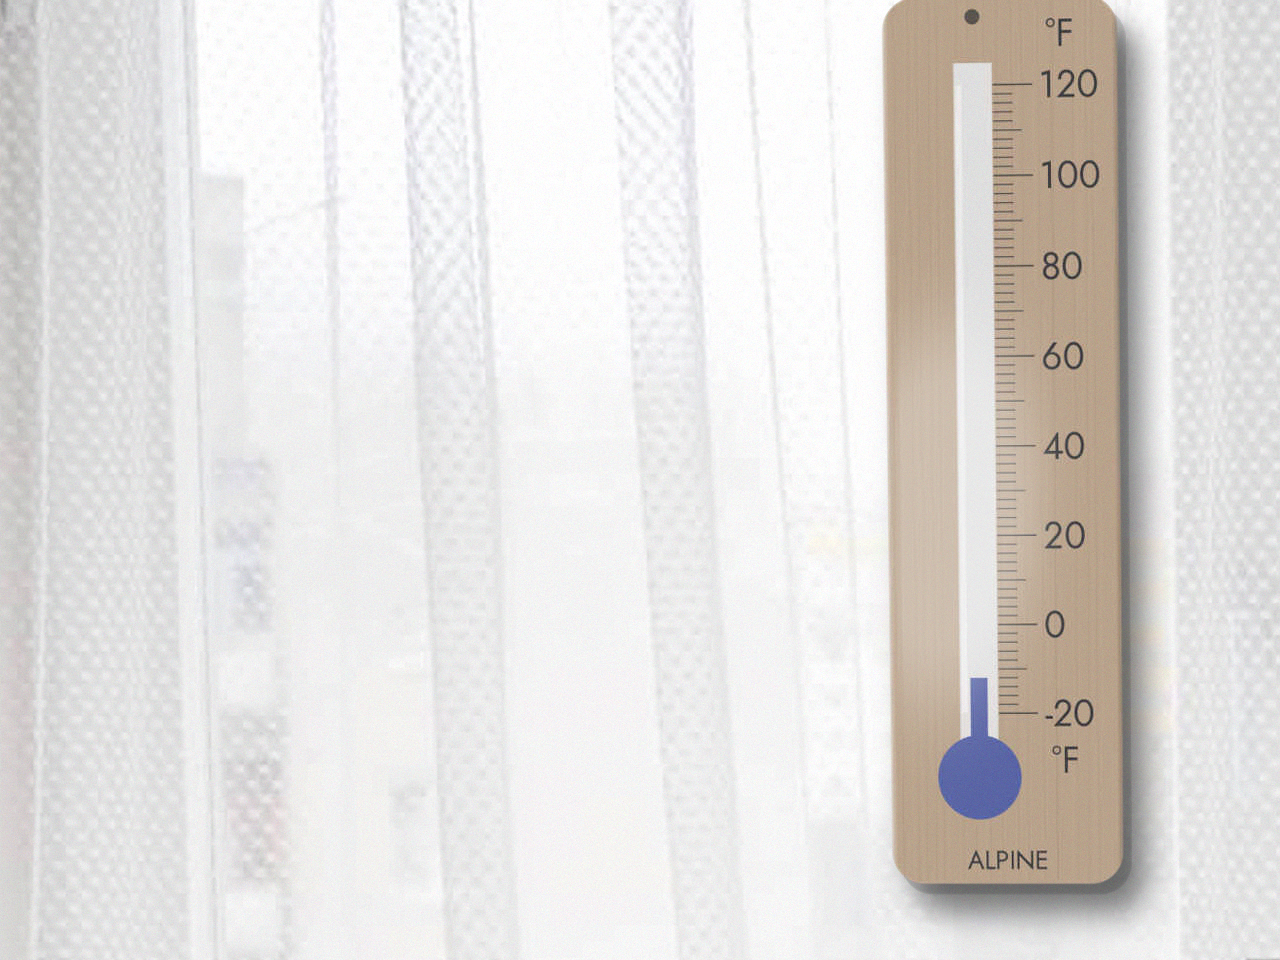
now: -12
